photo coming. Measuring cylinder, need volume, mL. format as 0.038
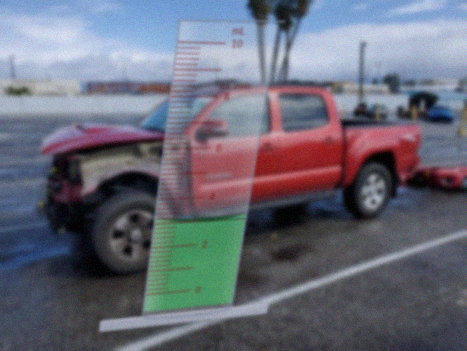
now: 3
